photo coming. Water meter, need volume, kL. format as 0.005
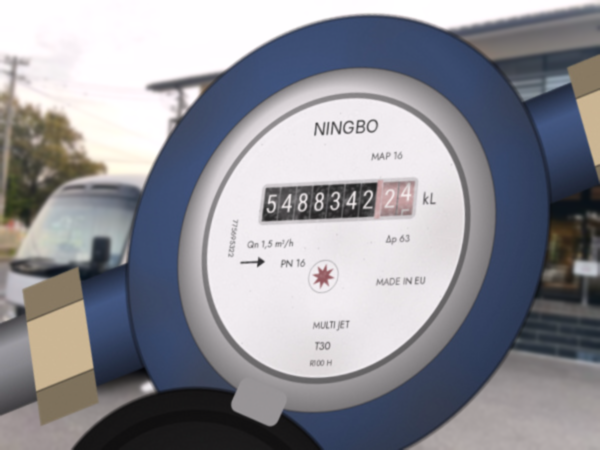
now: 5488342.24
